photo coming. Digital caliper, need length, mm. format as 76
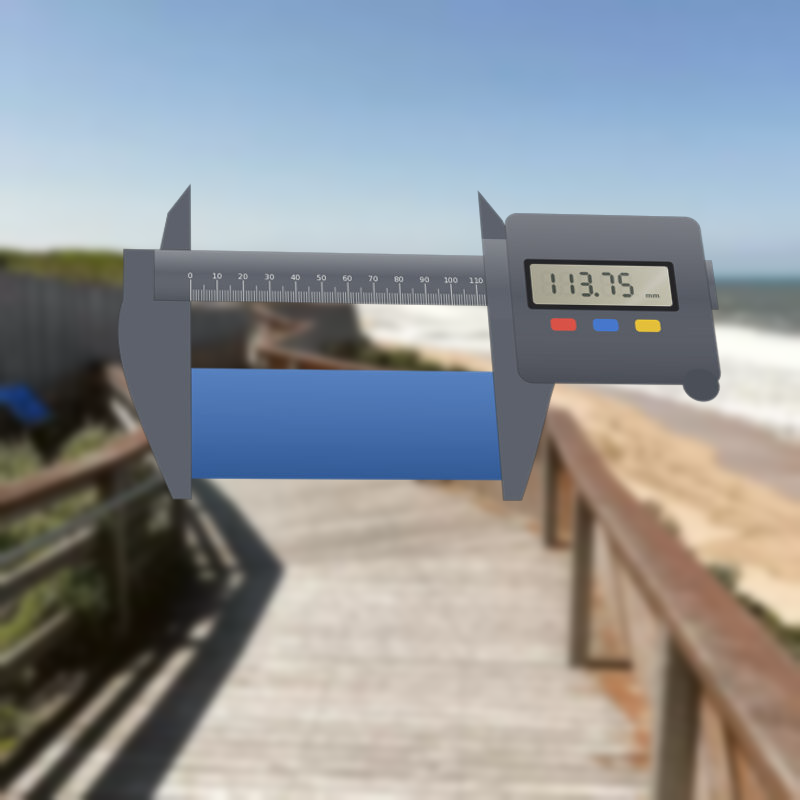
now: 113.75
